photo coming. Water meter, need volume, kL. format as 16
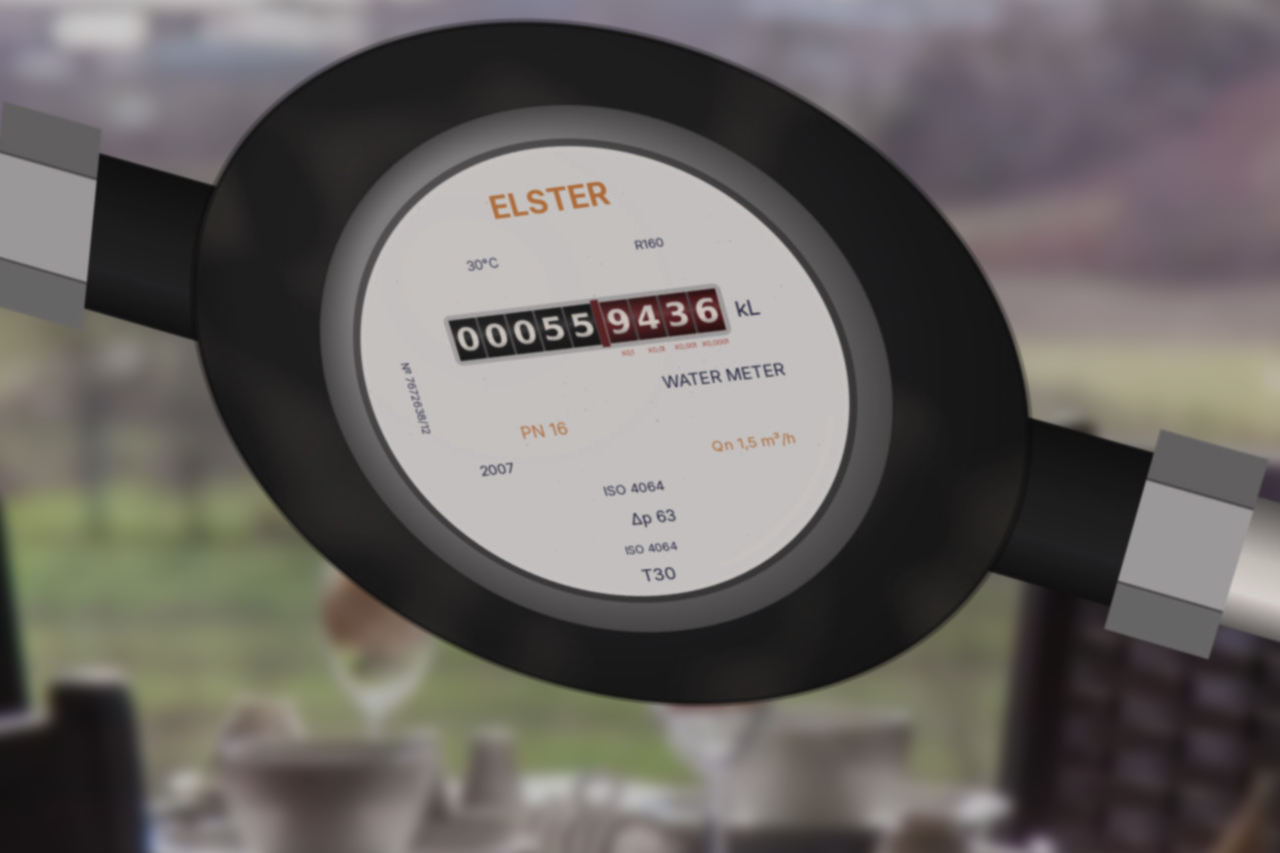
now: 55.9436
